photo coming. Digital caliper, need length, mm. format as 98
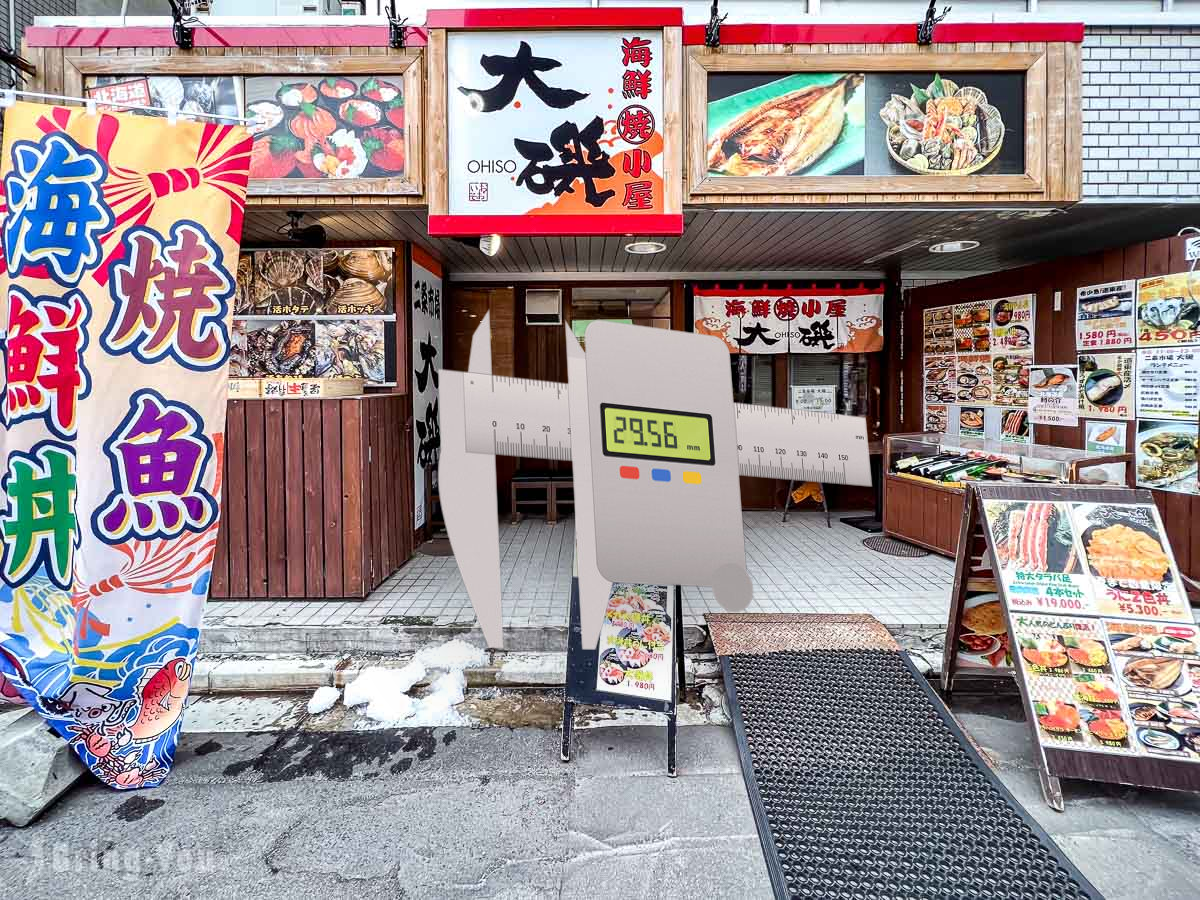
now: 29.56
